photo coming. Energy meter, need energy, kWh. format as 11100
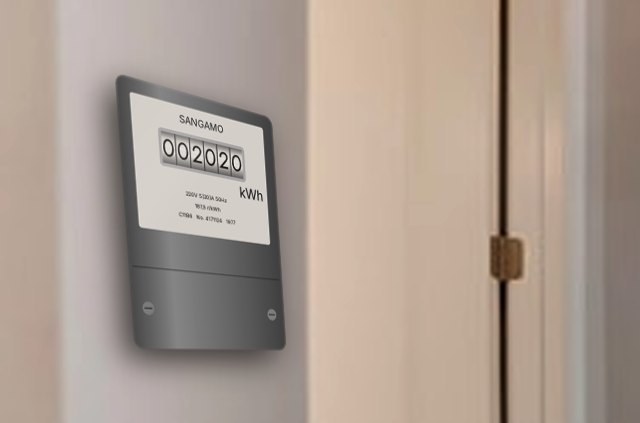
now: 2020
